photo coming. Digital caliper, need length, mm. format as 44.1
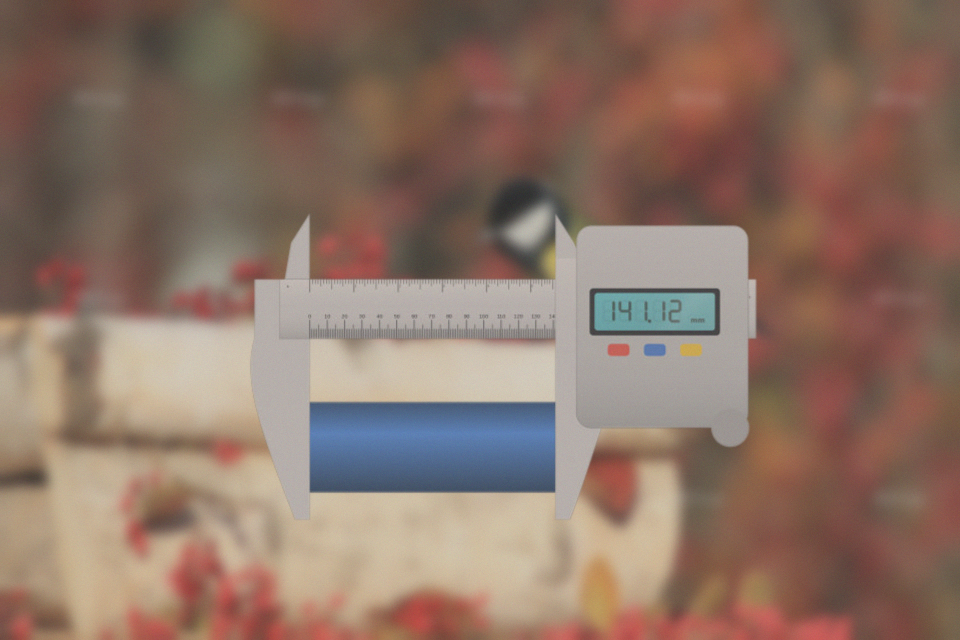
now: 141.12
